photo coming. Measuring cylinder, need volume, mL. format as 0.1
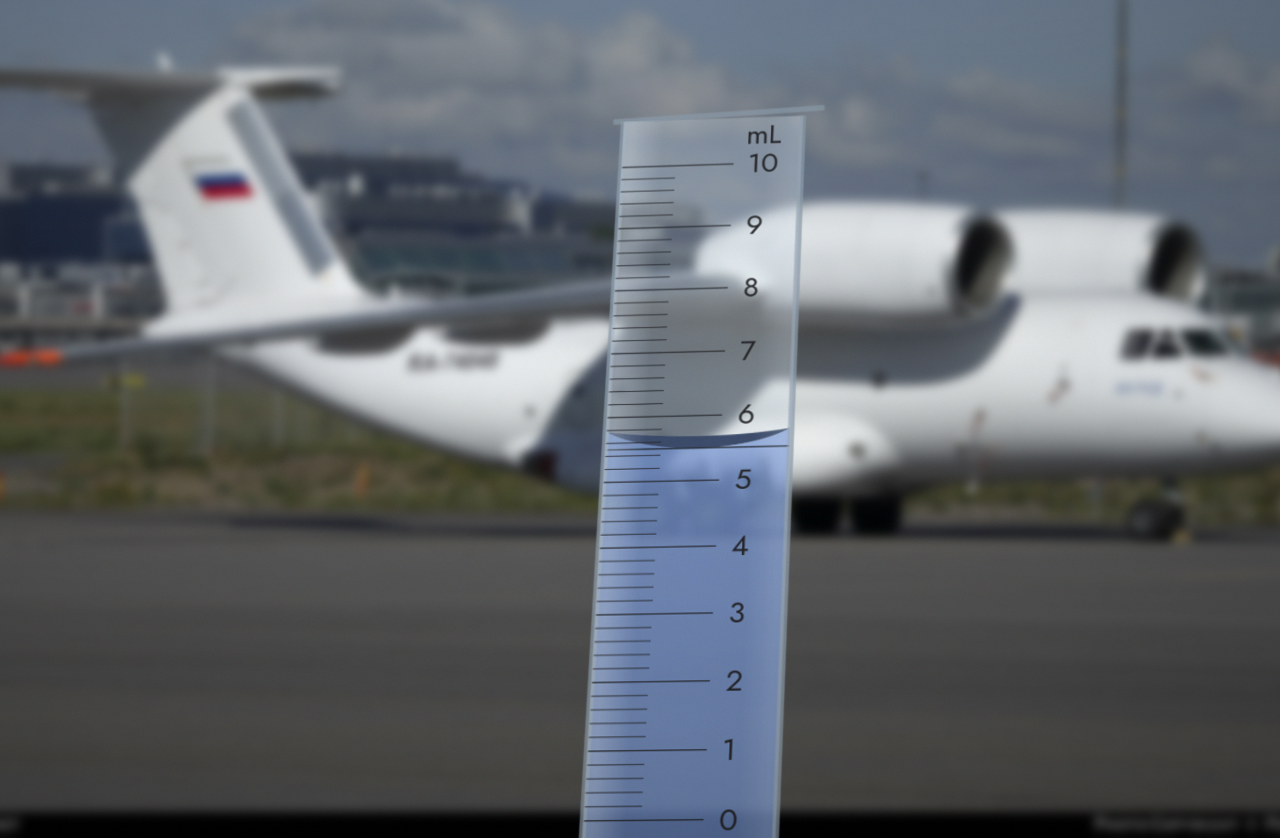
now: 5.5
